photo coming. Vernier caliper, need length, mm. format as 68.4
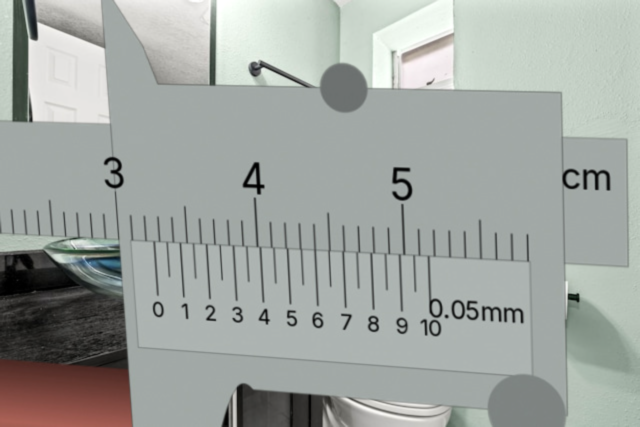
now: 32.6
